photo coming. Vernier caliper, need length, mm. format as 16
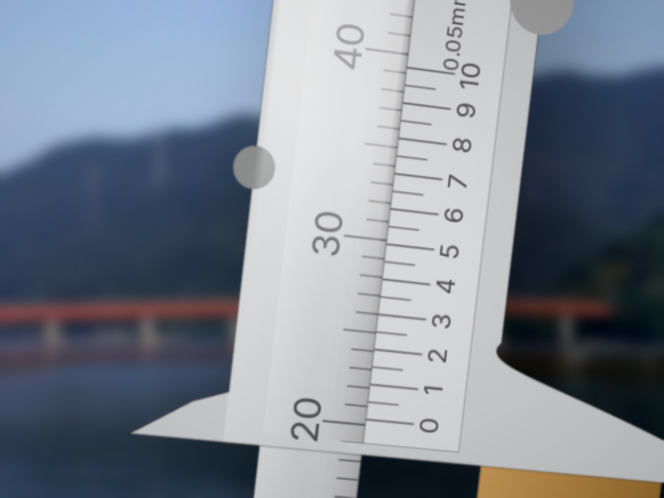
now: 20.3
